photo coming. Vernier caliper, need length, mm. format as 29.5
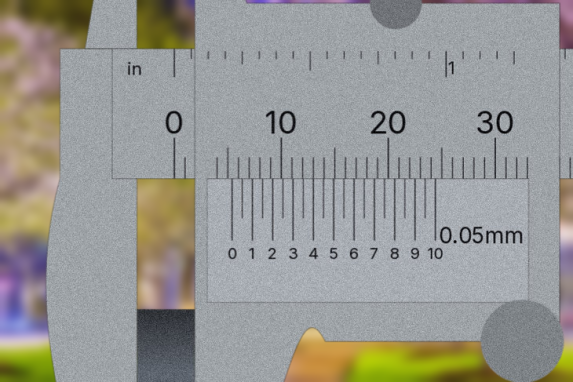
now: 5.4
